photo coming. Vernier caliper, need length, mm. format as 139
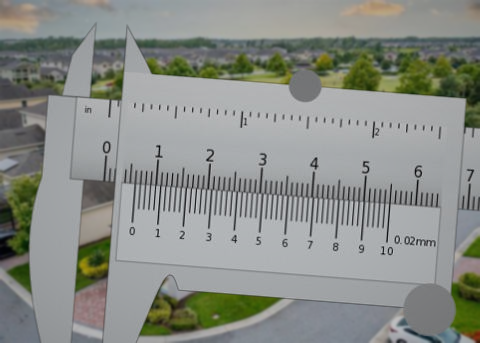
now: 6.0
